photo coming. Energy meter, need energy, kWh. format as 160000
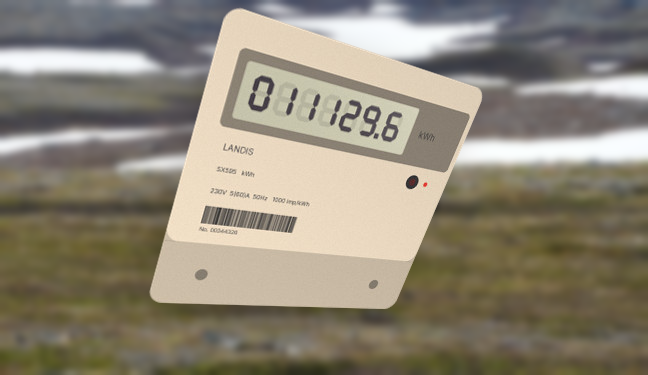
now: 11129.6
